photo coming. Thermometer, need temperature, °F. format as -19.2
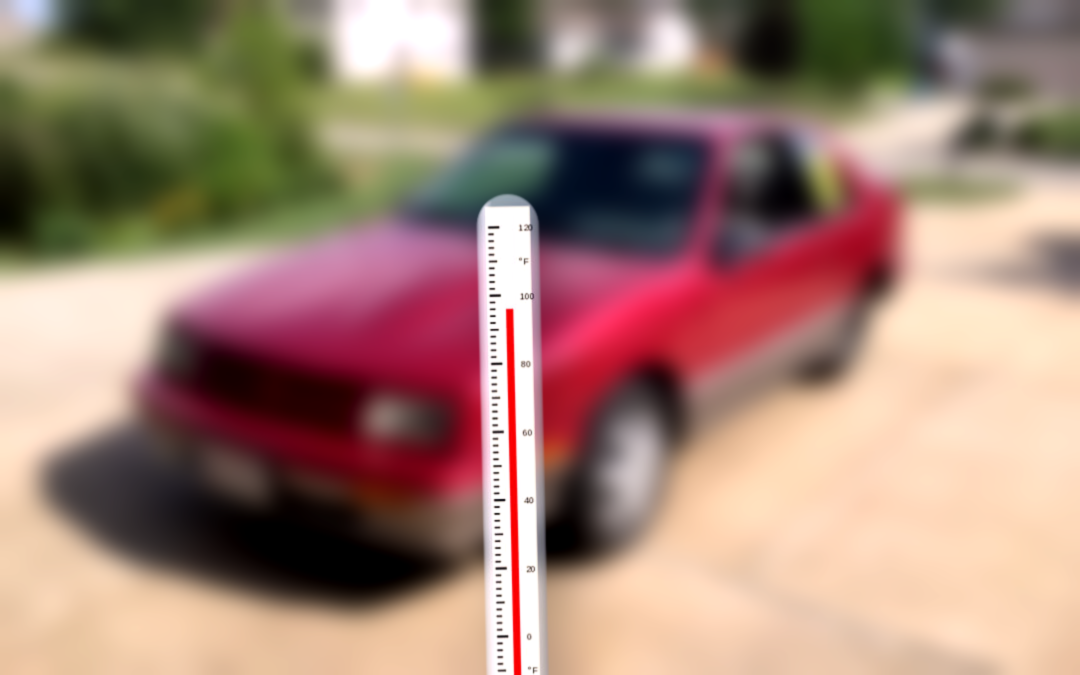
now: 96
